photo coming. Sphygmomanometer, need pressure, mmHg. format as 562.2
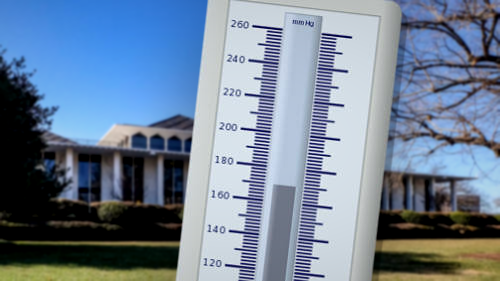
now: 170
